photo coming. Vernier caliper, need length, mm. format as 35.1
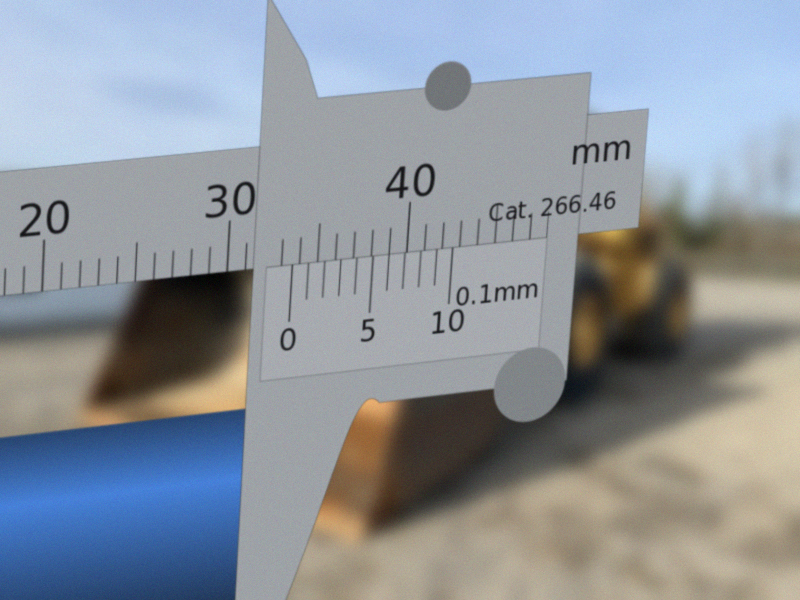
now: 33.6
